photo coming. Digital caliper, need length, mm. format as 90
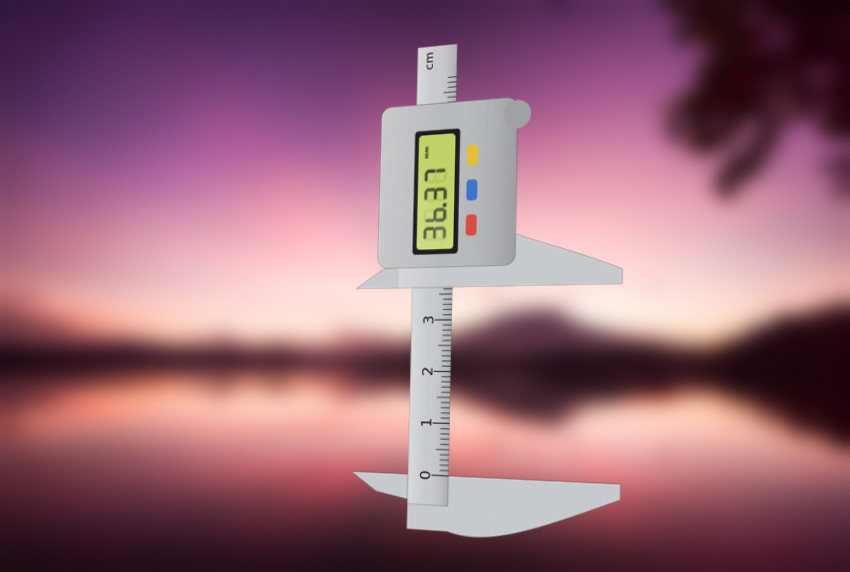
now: 36.37
